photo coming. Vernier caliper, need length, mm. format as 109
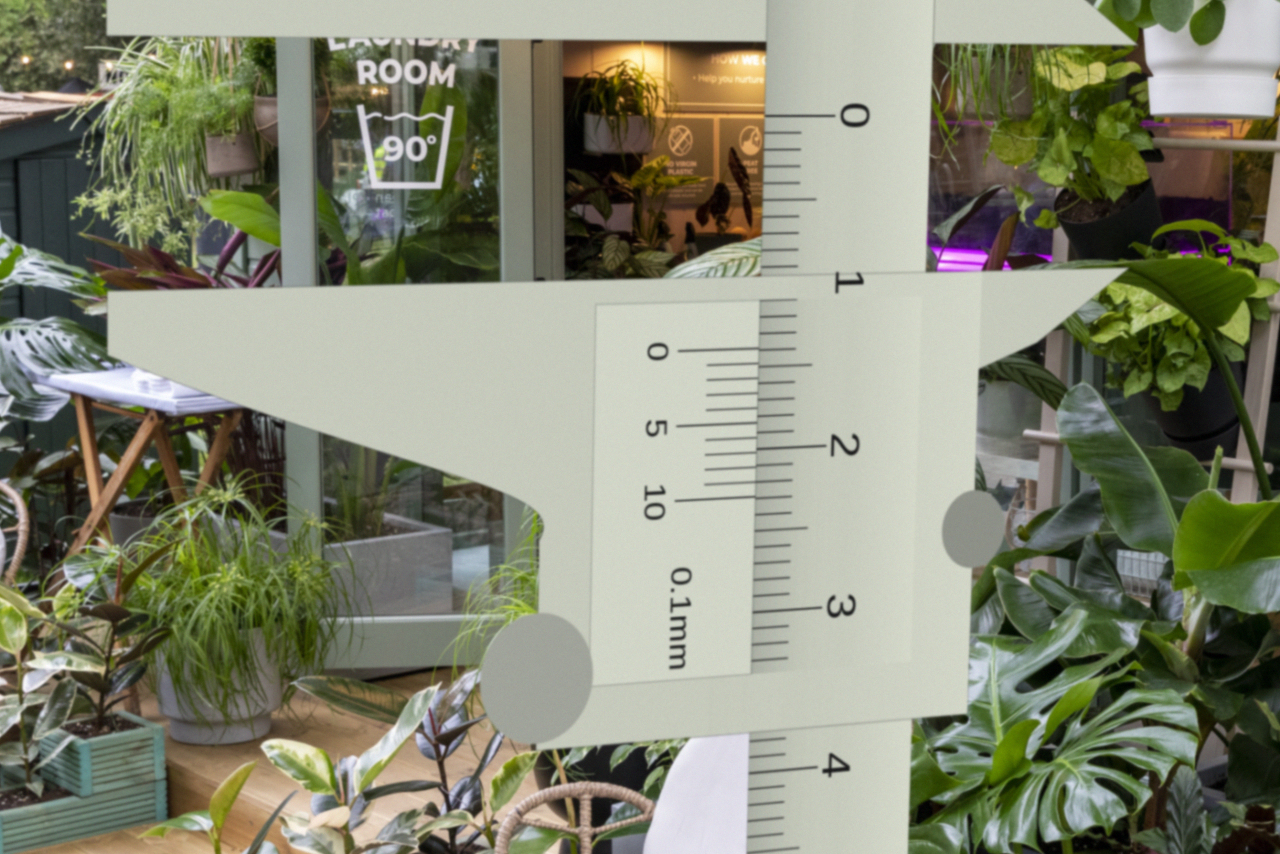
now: 13.9
